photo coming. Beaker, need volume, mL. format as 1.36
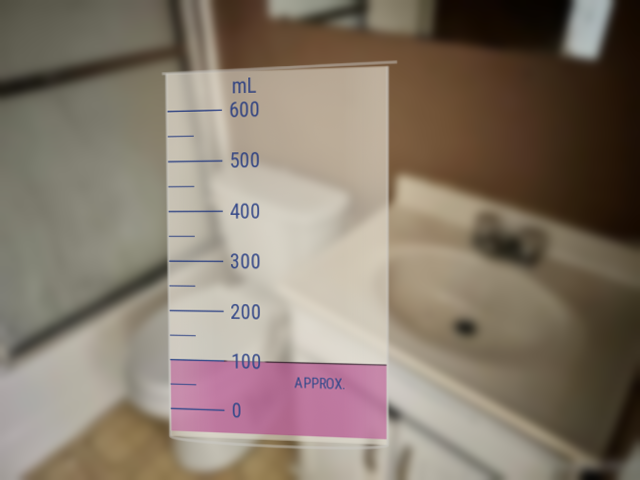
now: 100
